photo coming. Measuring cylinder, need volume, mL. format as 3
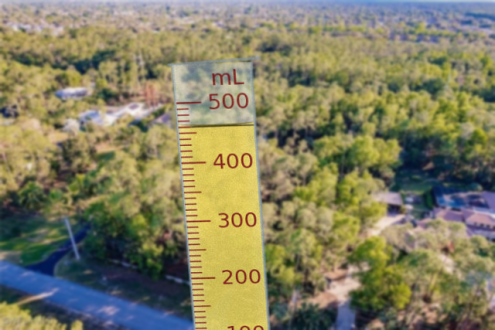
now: 460
